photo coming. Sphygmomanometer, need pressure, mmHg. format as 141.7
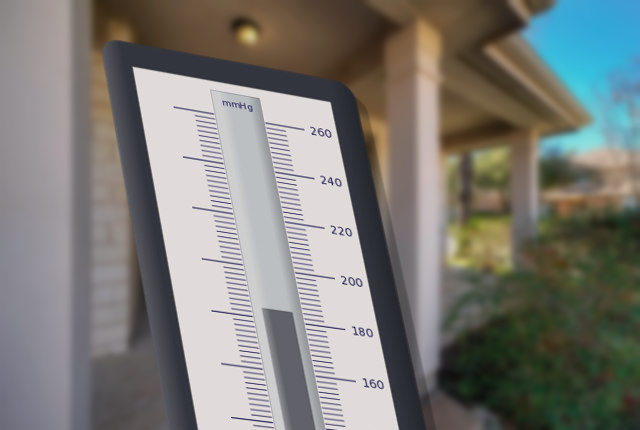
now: 184
